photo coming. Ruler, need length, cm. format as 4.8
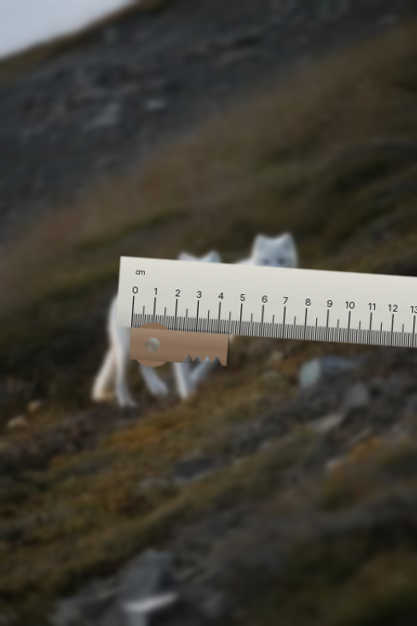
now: 4.5
